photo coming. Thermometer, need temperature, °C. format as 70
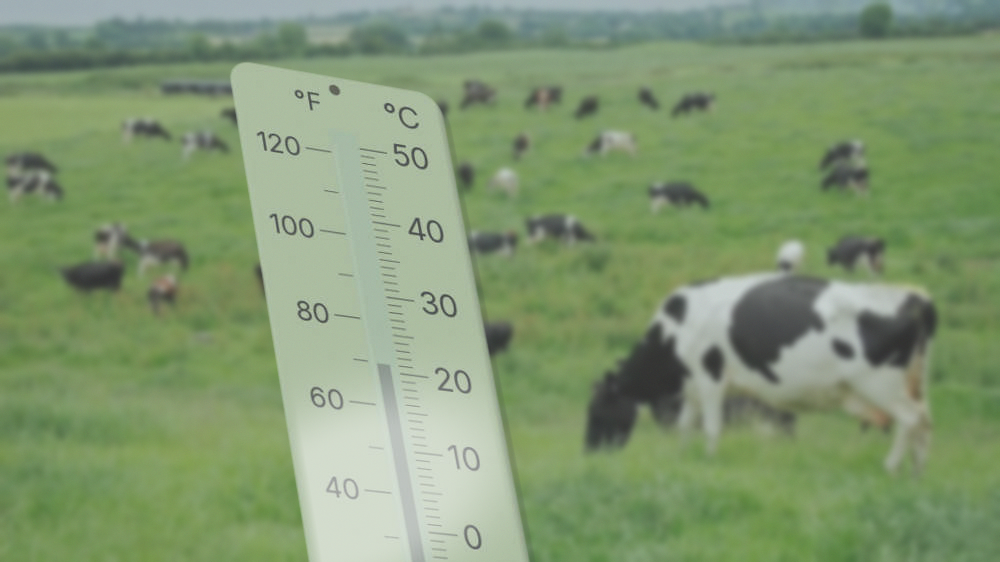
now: 21
